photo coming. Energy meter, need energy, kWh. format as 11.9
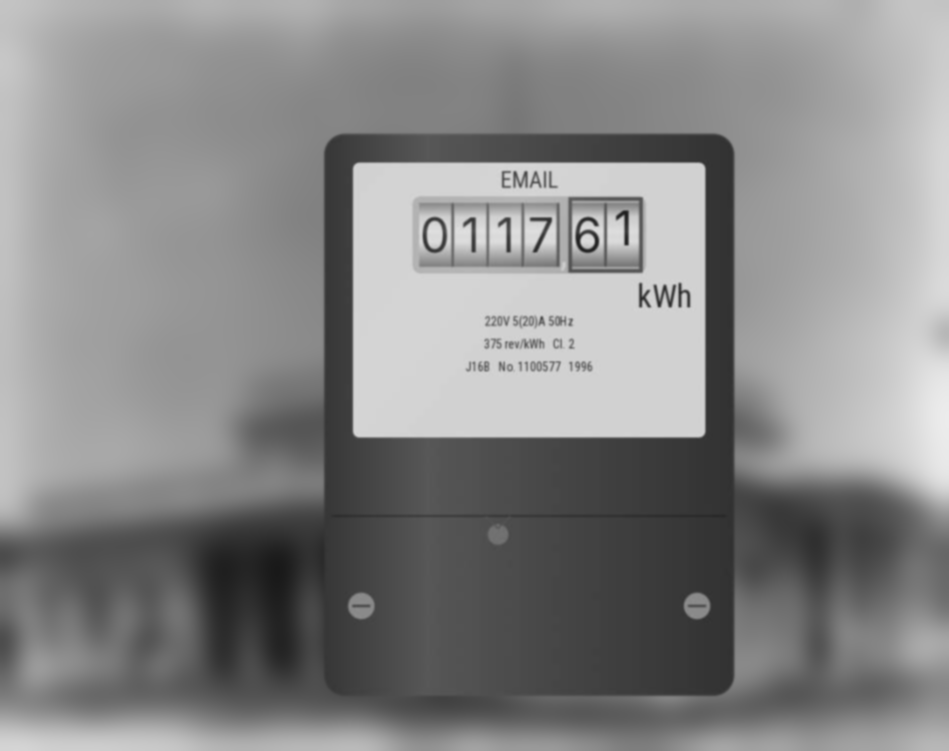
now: 117.61
